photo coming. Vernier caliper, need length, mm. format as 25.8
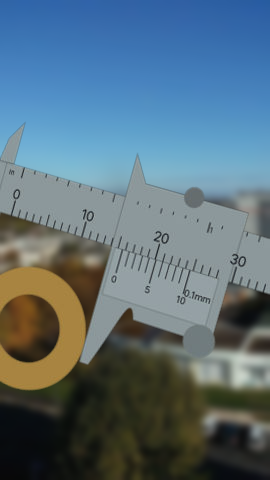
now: 15.6
